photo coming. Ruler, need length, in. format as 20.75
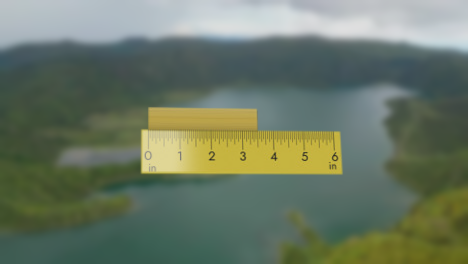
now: 3.5
